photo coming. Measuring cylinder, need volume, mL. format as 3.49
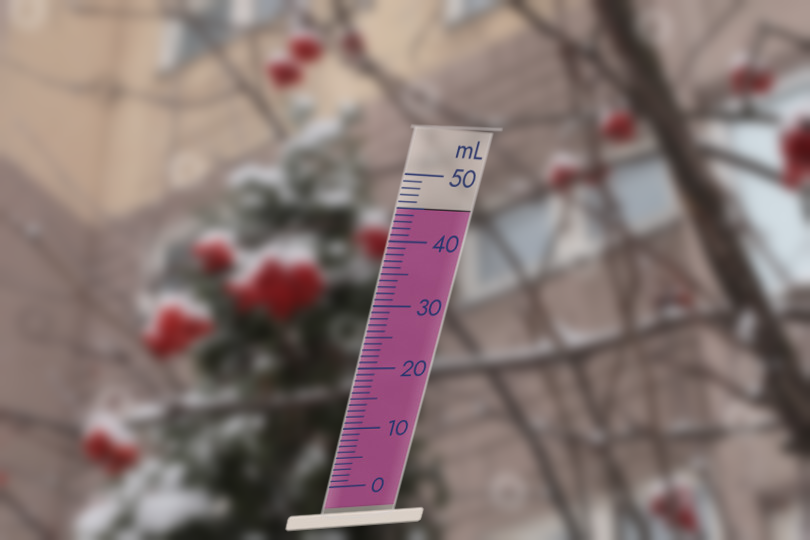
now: 45
